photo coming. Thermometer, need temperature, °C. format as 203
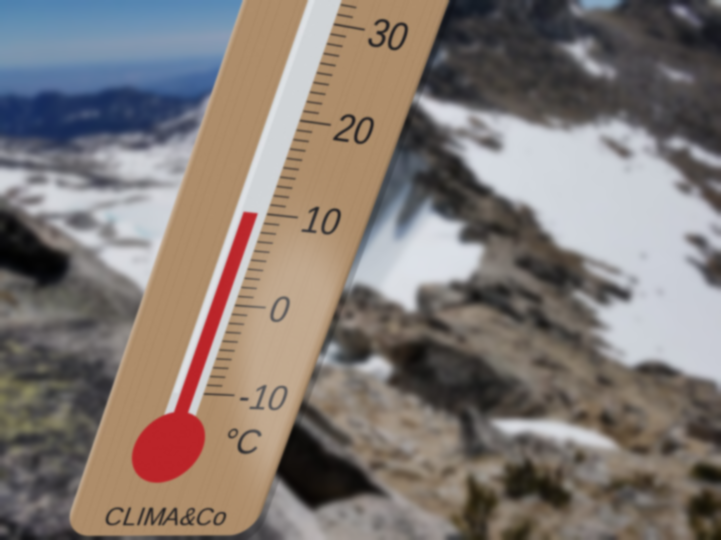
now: 10
